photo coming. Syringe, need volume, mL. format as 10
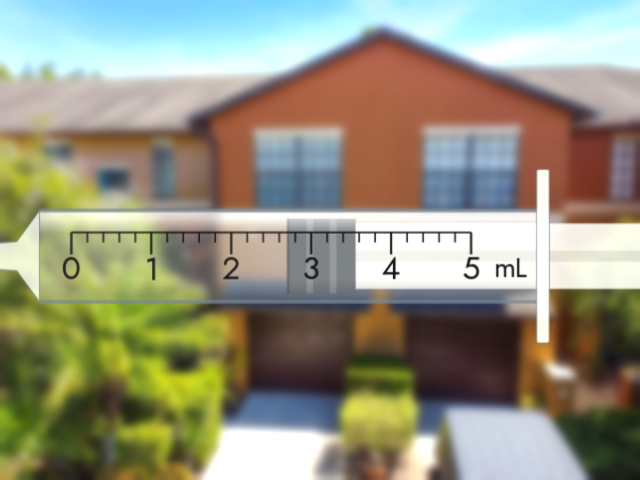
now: 2.7
